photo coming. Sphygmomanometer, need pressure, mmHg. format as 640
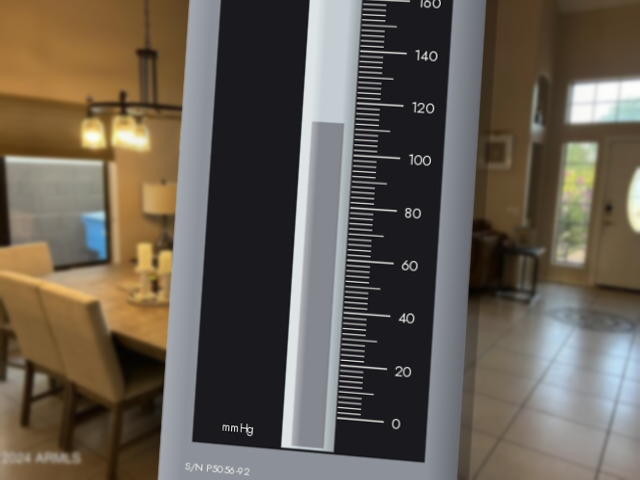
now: 112
